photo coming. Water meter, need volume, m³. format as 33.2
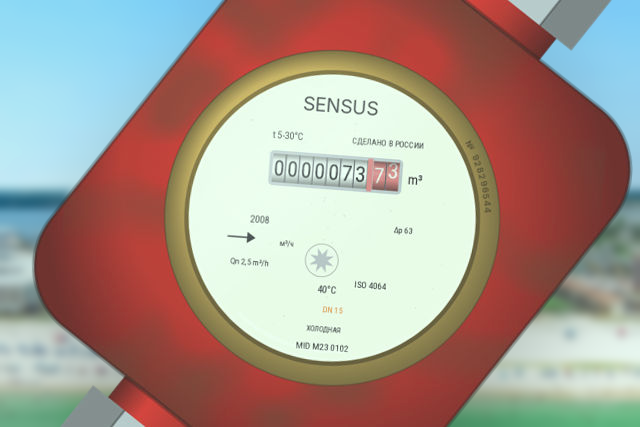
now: 73.73
